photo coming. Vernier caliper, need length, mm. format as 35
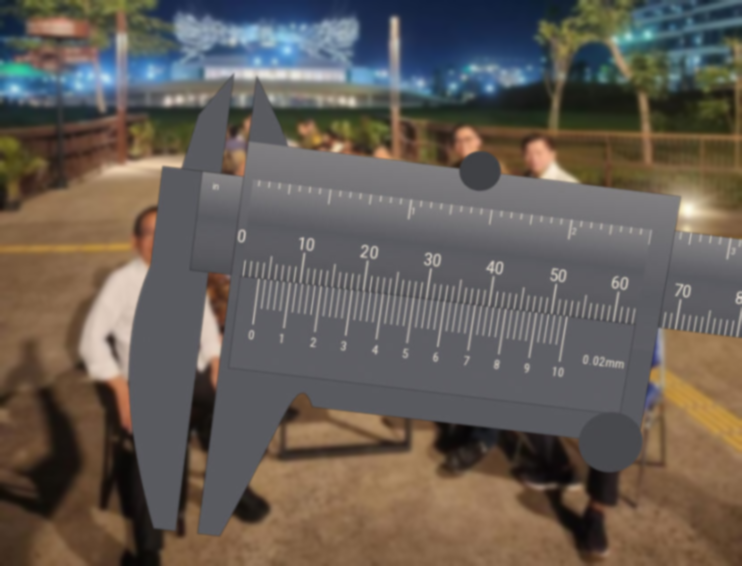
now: 3.5
